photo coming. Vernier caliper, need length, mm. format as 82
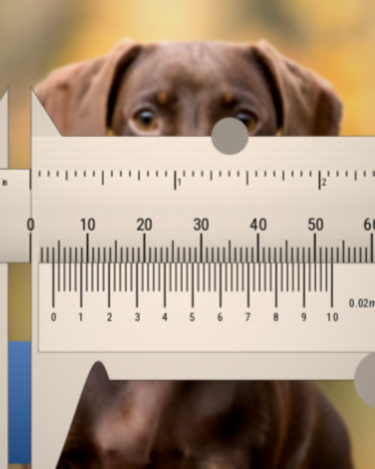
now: 4.0
